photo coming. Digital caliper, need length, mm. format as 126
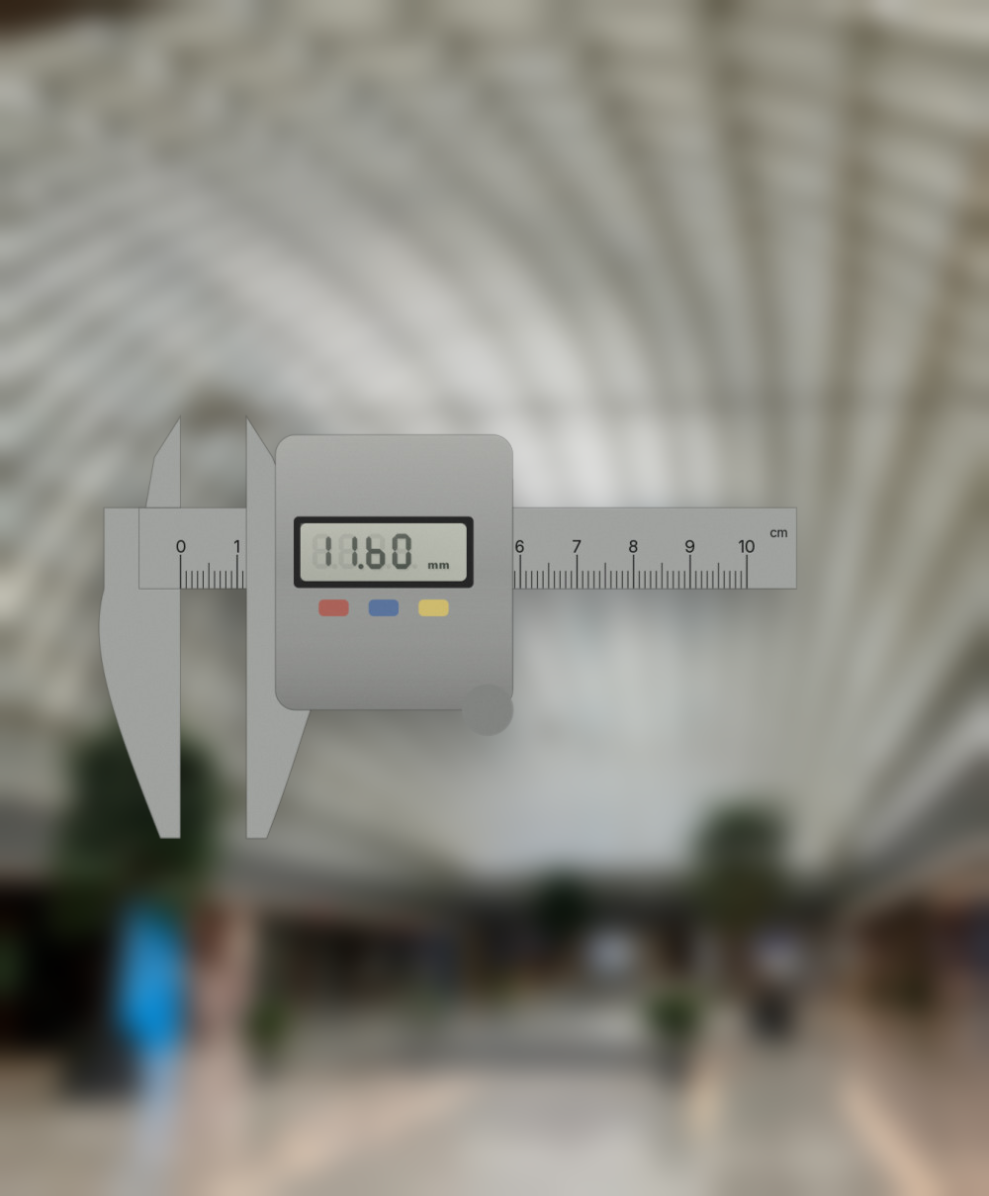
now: 11.60
